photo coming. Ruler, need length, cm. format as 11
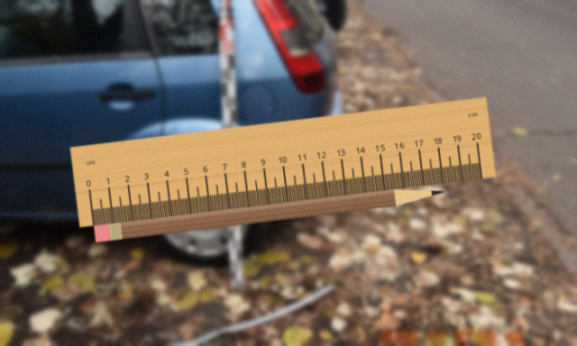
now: 18
